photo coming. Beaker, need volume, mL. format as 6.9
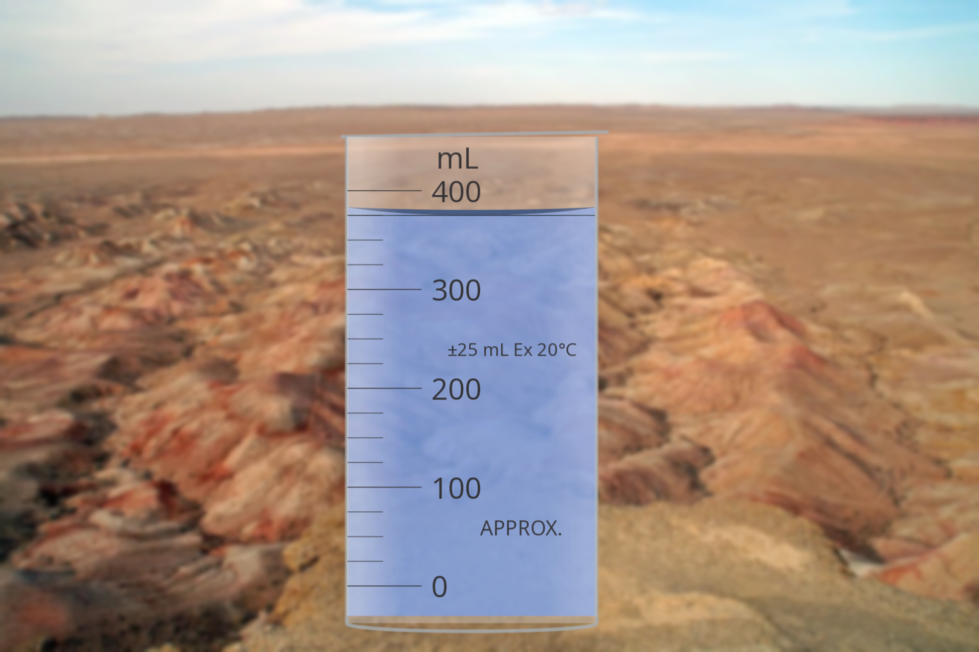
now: 375
